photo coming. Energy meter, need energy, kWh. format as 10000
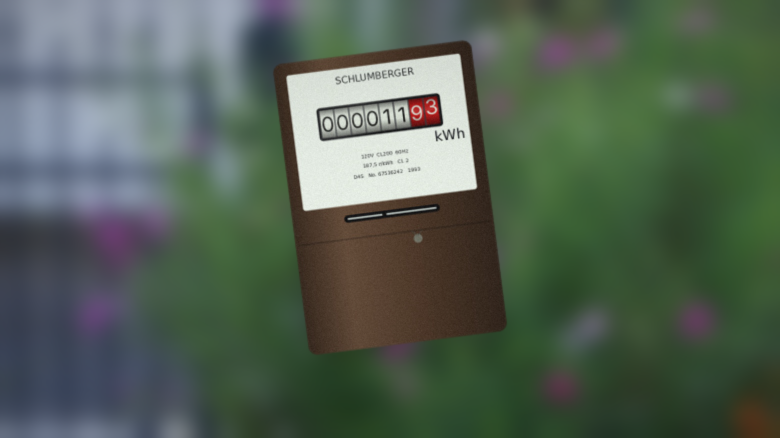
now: 11.93
